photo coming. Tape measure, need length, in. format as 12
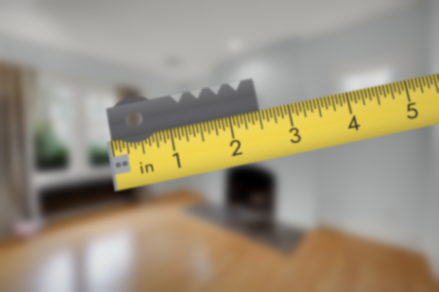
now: 2.5
